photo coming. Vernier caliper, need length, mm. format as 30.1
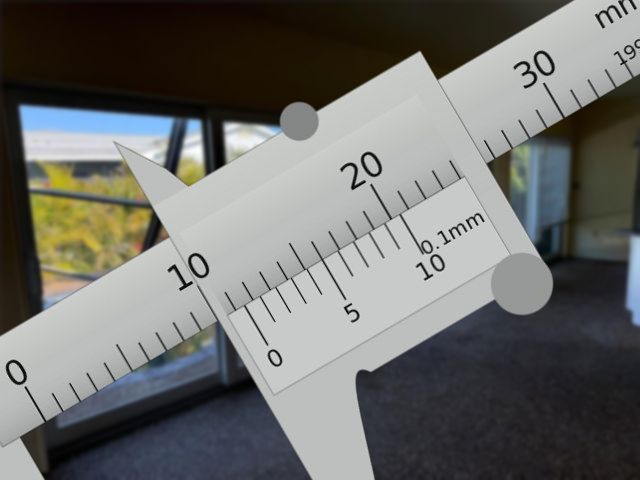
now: 11.5
